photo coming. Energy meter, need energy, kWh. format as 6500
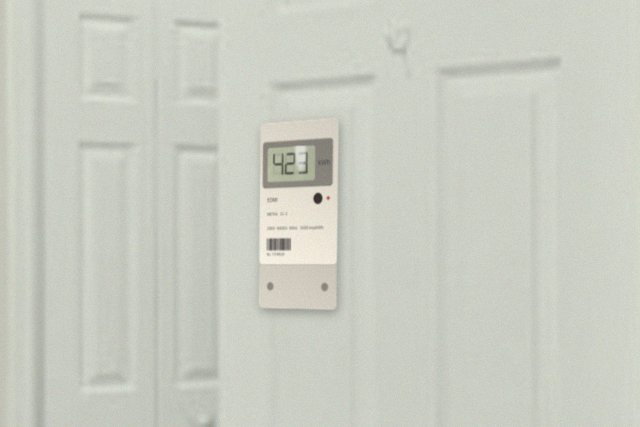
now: 423
